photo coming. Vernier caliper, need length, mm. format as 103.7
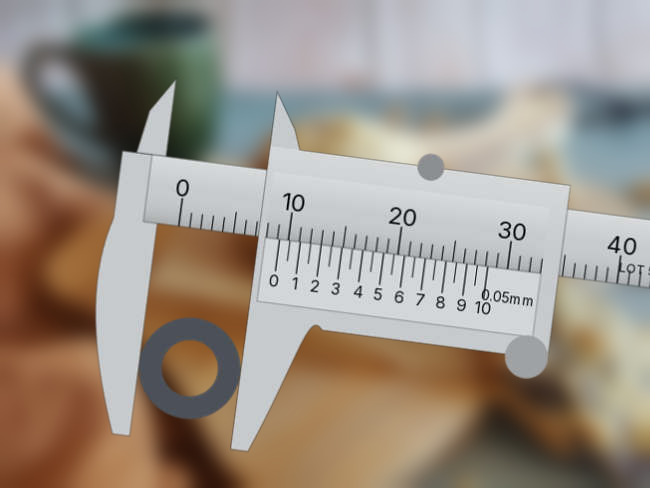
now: 9.2
